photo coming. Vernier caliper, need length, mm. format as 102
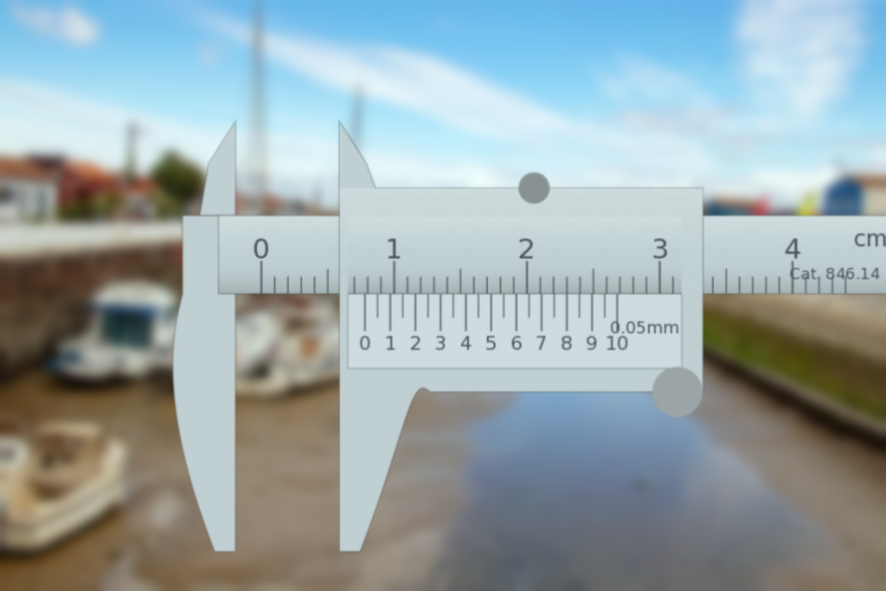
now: 7.8
